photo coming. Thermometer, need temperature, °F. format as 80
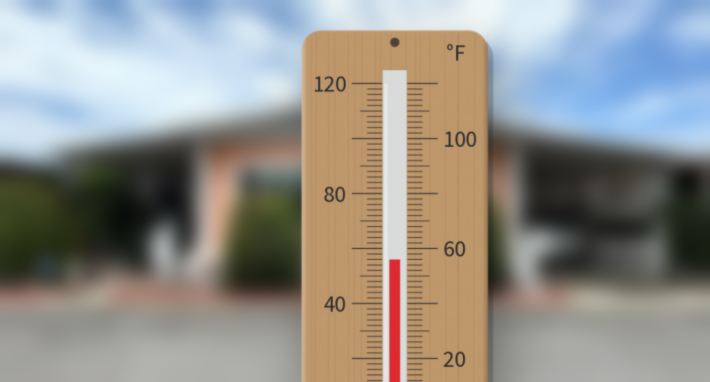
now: 56
